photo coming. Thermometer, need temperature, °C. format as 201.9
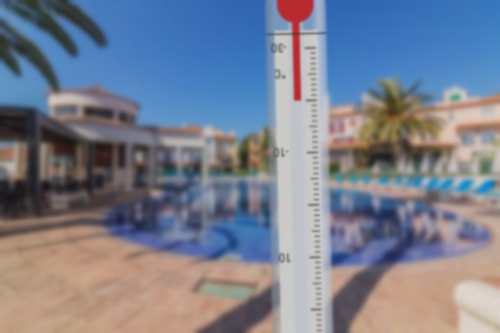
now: -20
